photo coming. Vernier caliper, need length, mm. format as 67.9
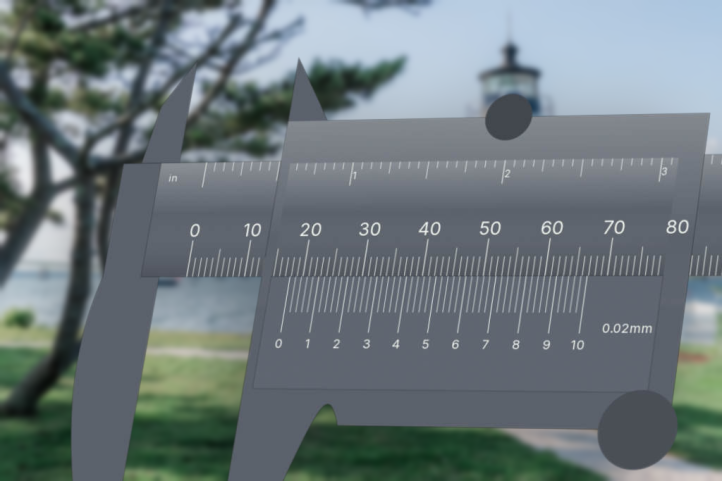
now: 17.8
